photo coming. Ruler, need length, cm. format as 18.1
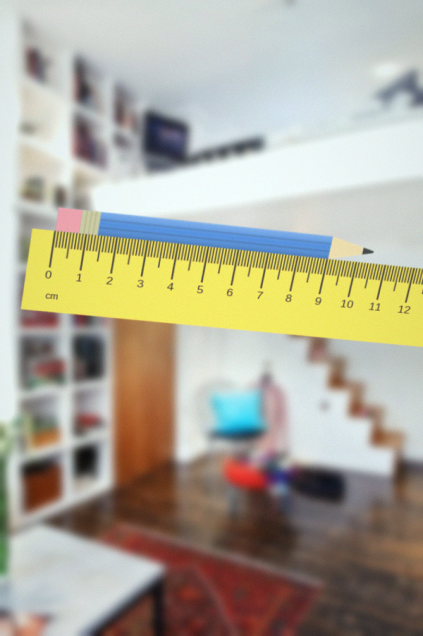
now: 10.5
